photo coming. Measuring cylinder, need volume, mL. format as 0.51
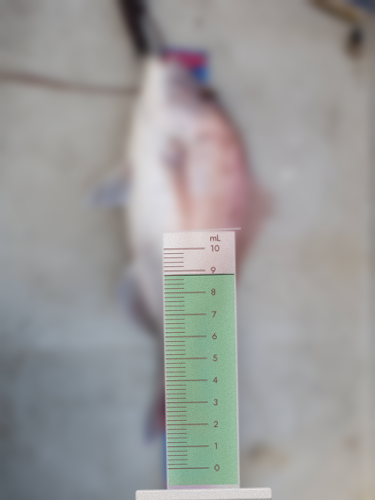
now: 8.8
